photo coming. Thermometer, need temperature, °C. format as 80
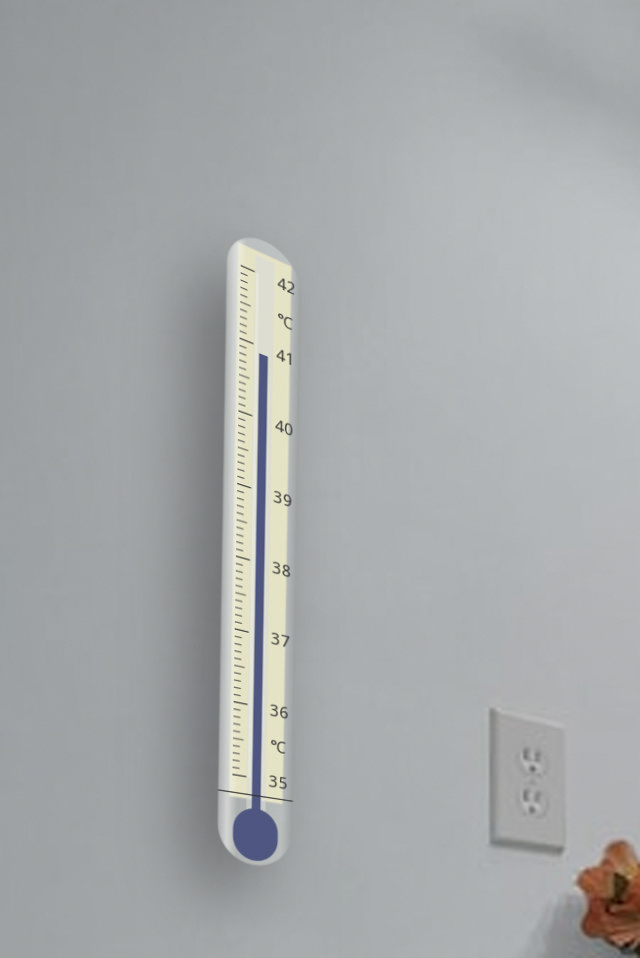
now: 40.9
